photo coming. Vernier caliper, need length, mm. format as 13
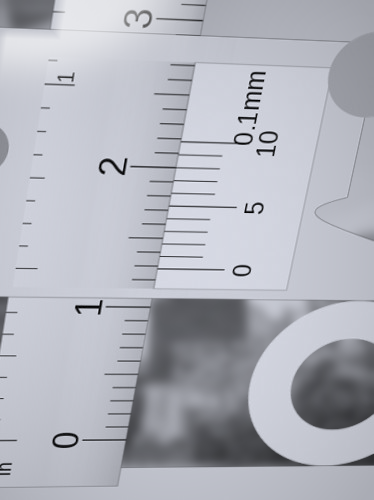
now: 12.8
